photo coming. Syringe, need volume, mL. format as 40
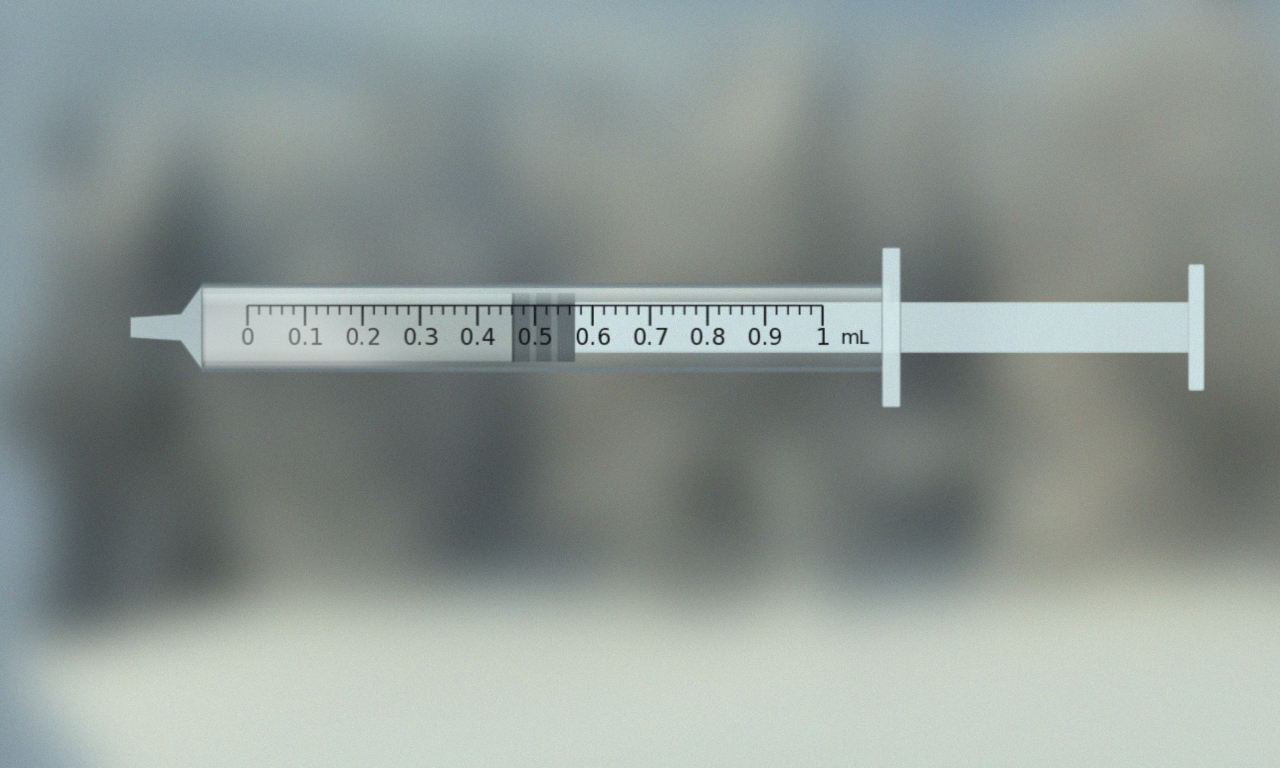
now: 0.46
